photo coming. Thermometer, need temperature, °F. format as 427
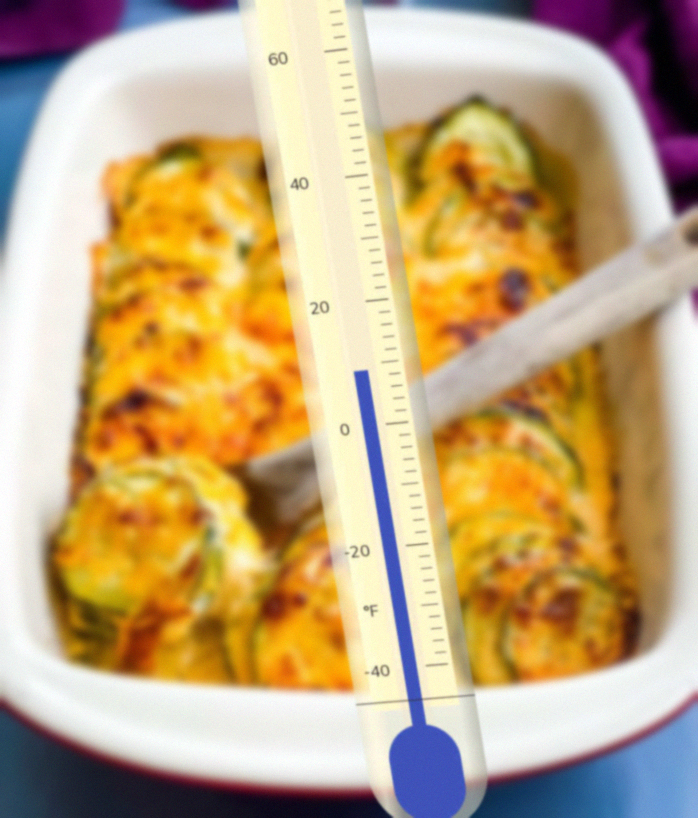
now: 9
